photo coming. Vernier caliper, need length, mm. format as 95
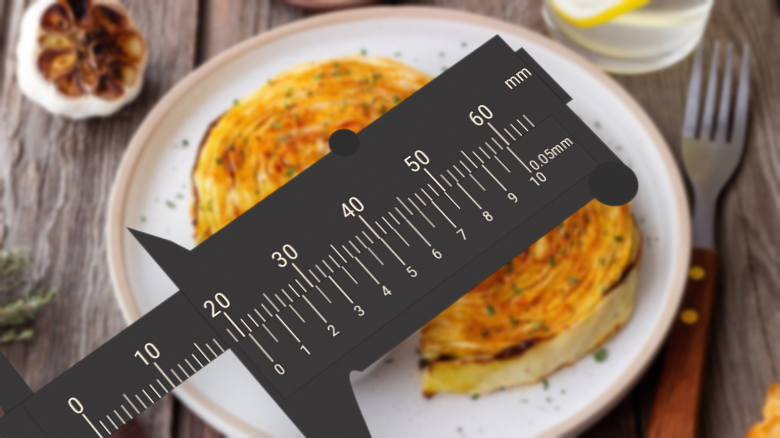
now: 20.6
